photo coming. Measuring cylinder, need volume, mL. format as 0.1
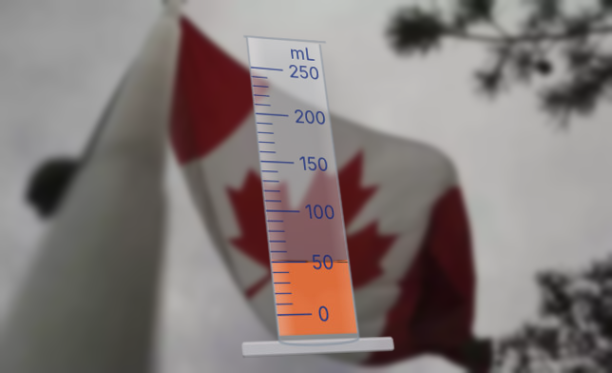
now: 50
